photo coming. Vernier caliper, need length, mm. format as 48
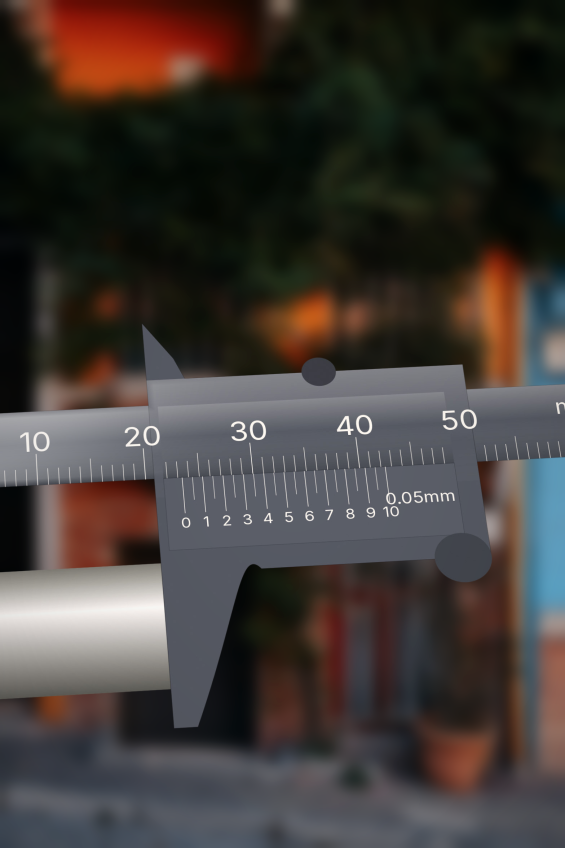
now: 23.4
